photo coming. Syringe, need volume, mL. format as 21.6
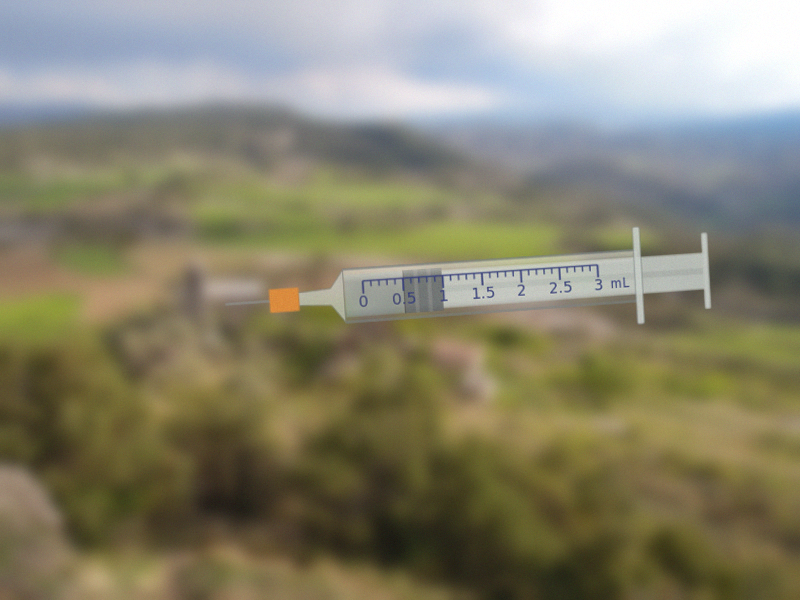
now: 0.5
